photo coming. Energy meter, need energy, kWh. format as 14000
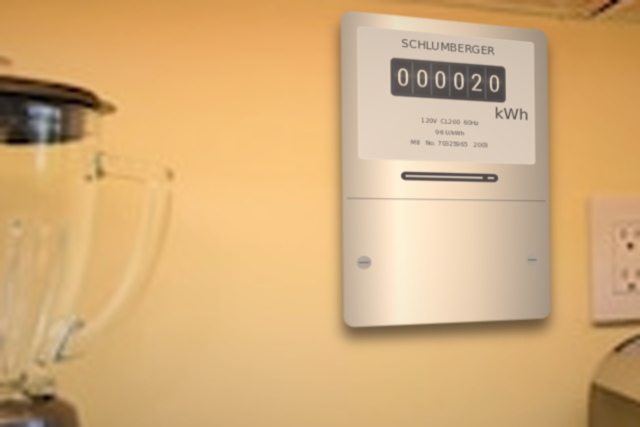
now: 20
